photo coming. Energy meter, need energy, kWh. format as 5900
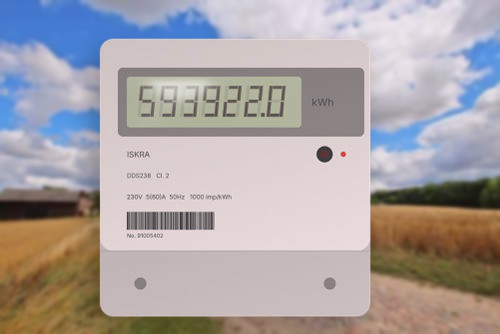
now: 593922.0
